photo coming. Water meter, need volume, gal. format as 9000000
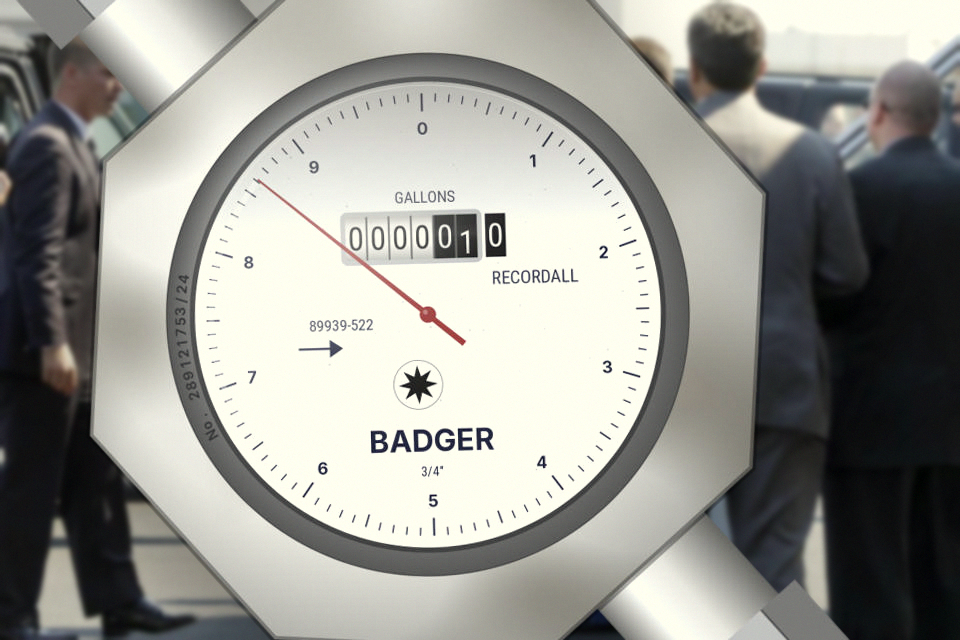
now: 8.6
